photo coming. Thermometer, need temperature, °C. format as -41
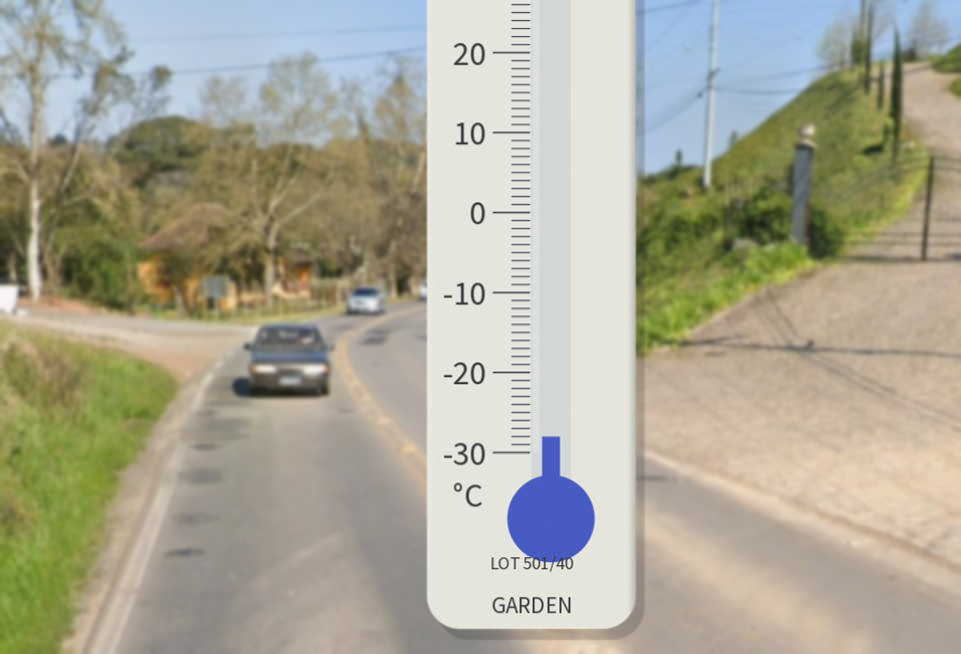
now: -28
